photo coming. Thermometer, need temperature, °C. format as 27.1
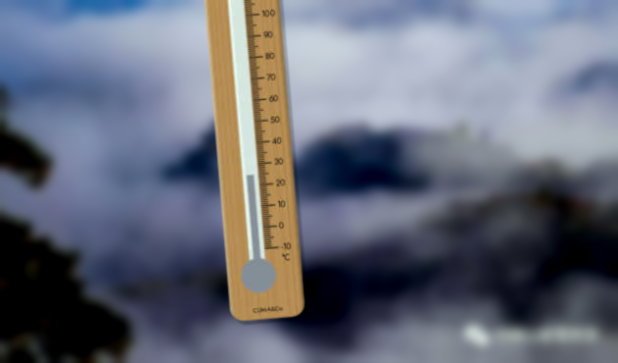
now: 25
